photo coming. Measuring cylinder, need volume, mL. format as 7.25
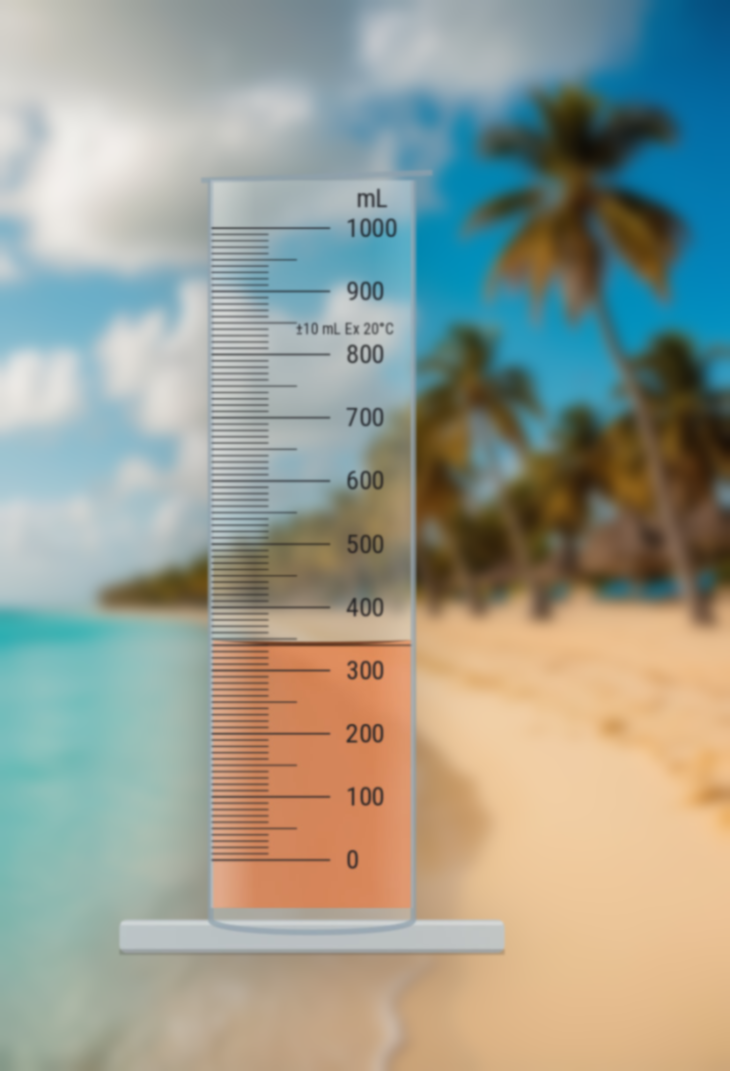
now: 340
